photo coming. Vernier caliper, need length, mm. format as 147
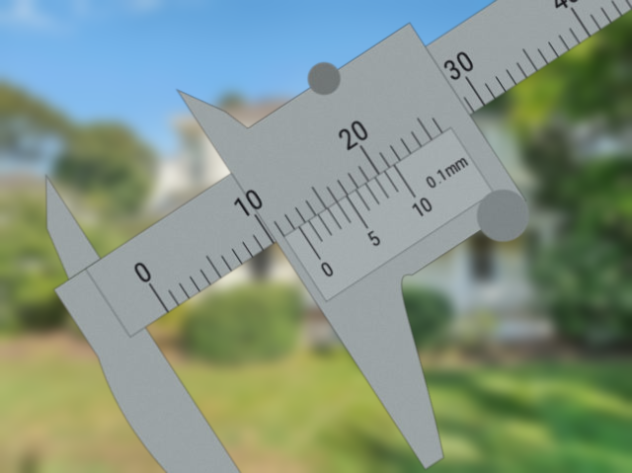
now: 12.4
